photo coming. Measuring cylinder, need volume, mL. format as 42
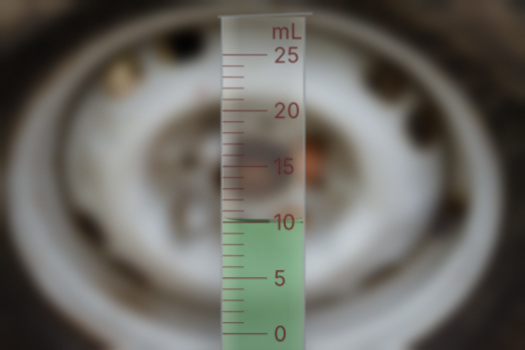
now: 10
